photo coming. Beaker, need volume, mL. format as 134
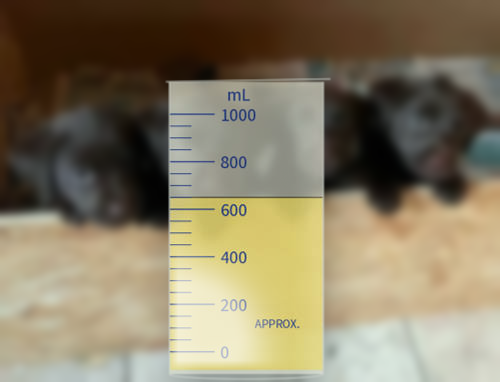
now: 650
